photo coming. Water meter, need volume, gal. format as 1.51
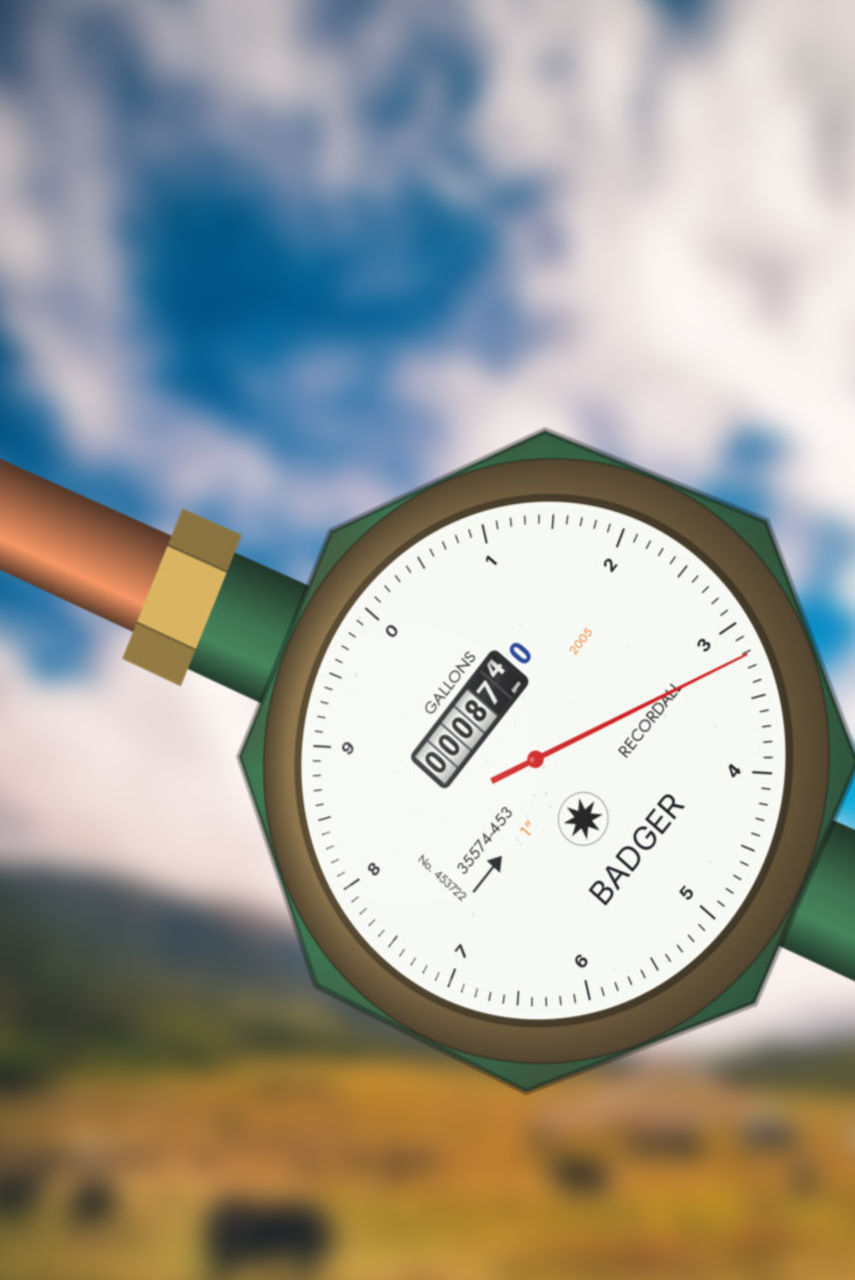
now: 8743.2
